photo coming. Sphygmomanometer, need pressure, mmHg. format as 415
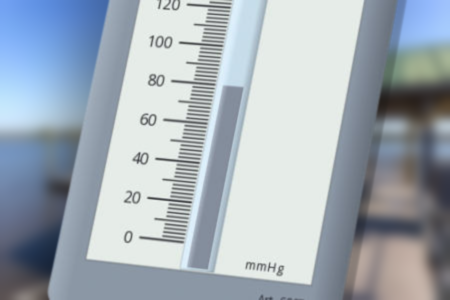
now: 80
